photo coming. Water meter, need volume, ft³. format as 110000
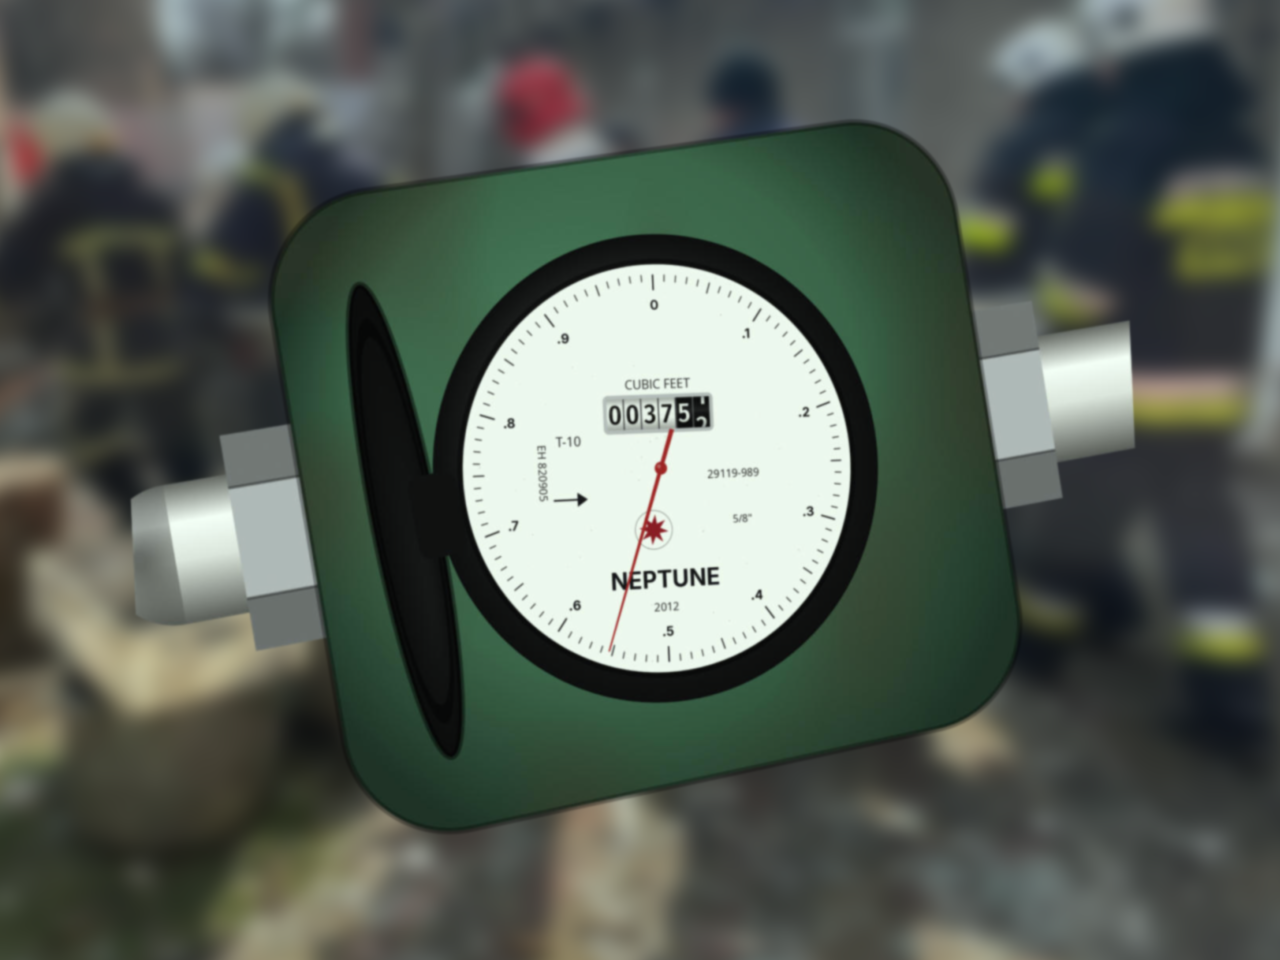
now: 3751.55
